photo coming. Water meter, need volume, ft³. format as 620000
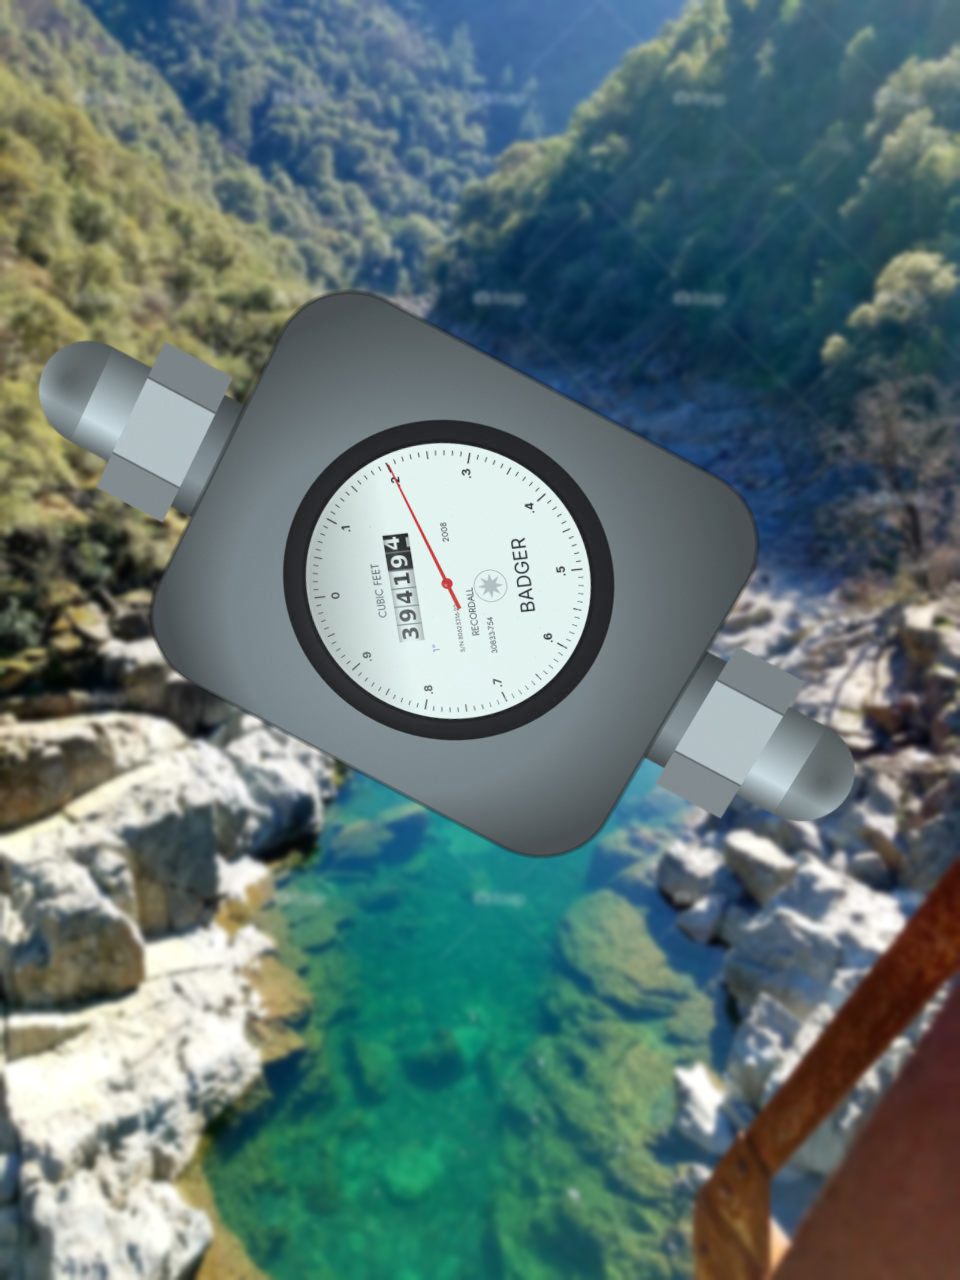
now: 394194.20
